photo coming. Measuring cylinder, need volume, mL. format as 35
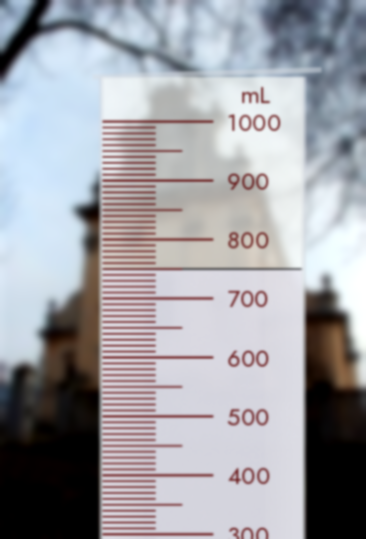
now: 750
